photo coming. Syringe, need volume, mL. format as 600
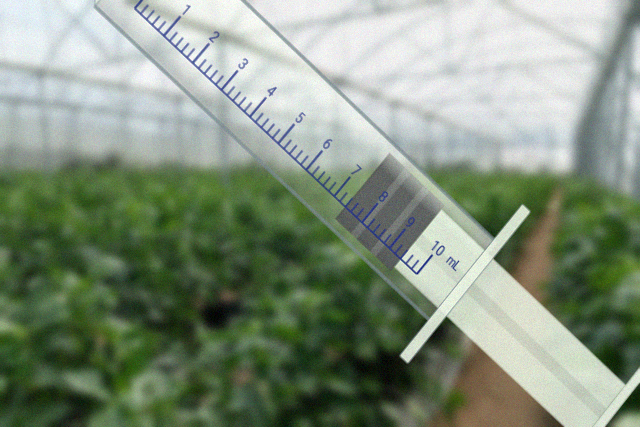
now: 7.4
